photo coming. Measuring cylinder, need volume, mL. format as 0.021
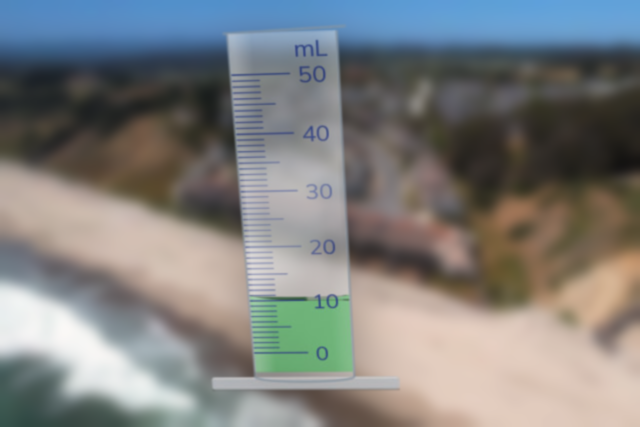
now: 10
